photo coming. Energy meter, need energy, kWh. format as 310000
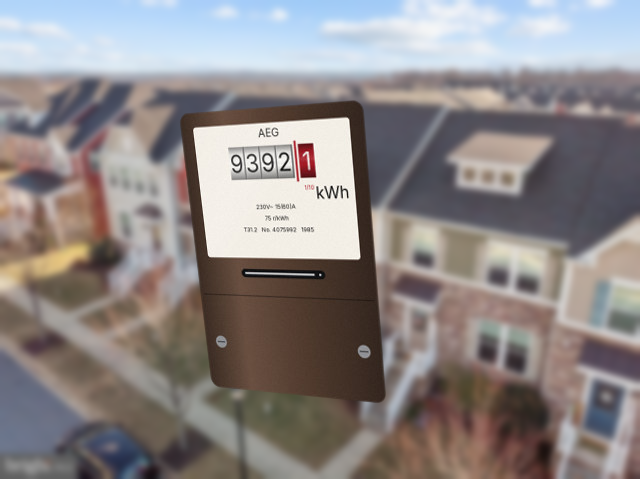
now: 9392.1
